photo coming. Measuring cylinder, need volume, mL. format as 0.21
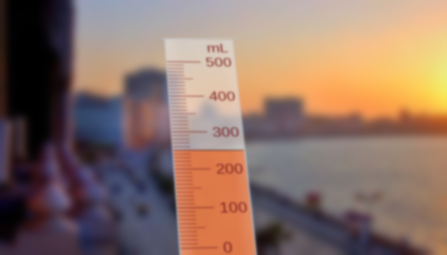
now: 250
